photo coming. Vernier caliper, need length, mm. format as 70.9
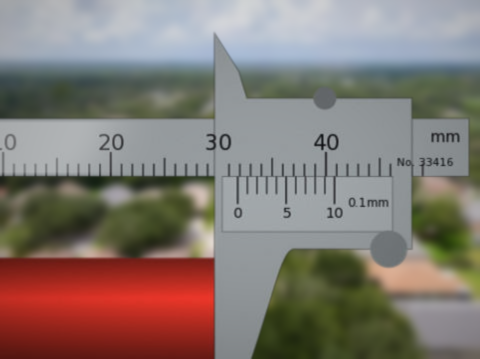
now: 31.8
